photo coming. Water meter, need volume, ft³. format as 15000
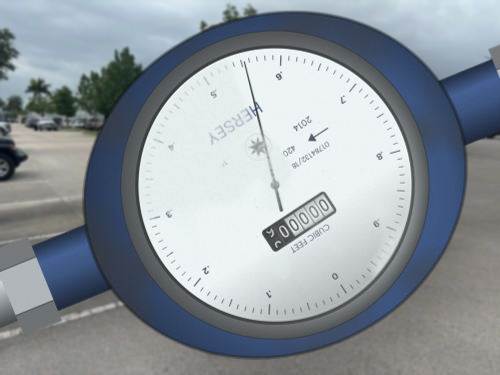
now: 5.55
